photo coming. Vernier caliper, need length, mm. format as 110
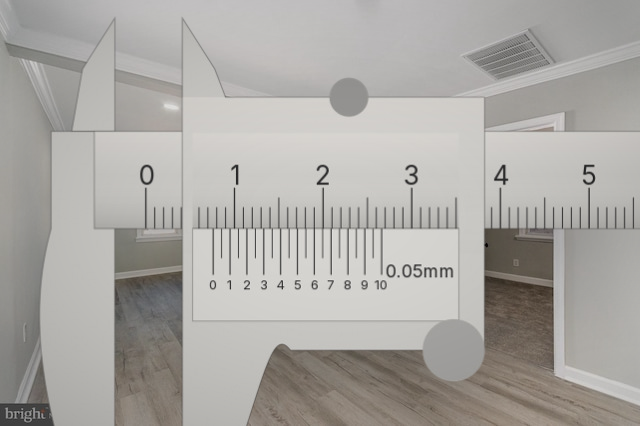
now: 7.6
